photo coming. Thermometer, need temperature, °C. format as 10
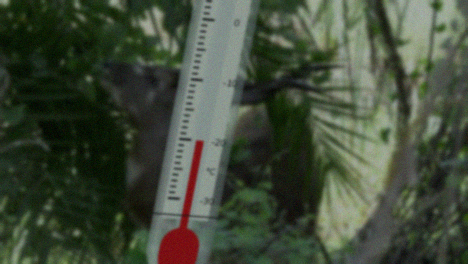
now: -20
